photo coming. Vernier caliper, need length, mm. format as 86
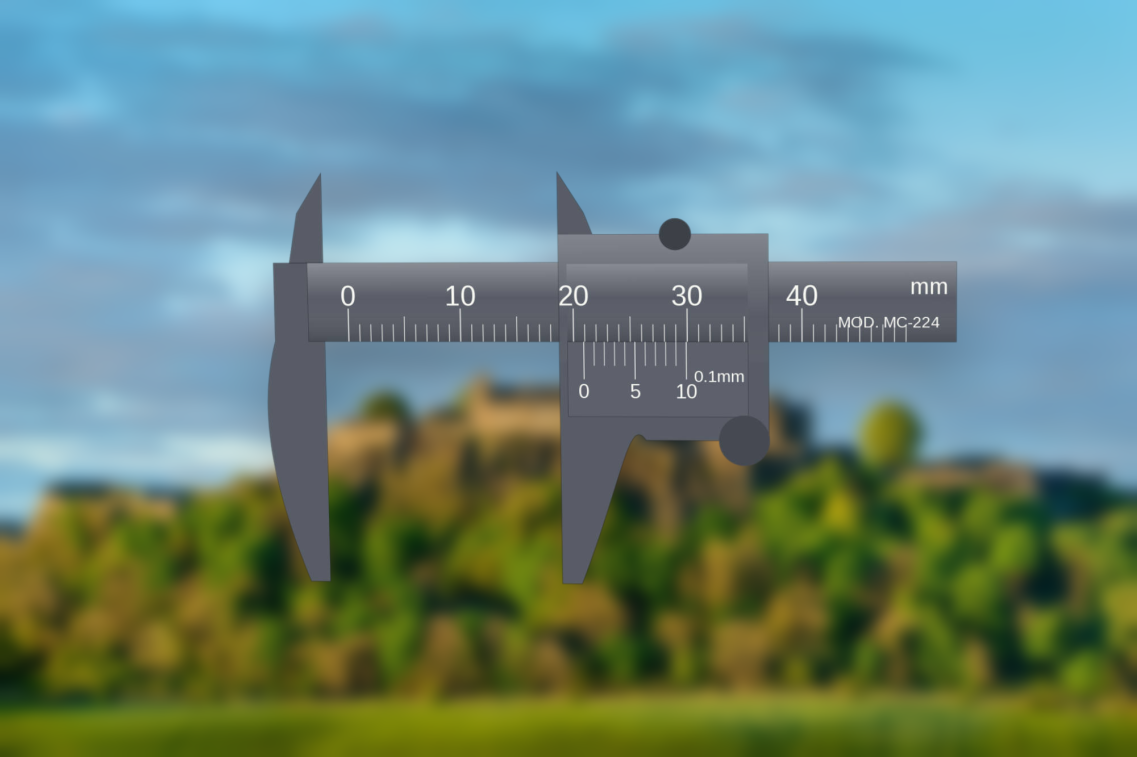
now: 20.9
